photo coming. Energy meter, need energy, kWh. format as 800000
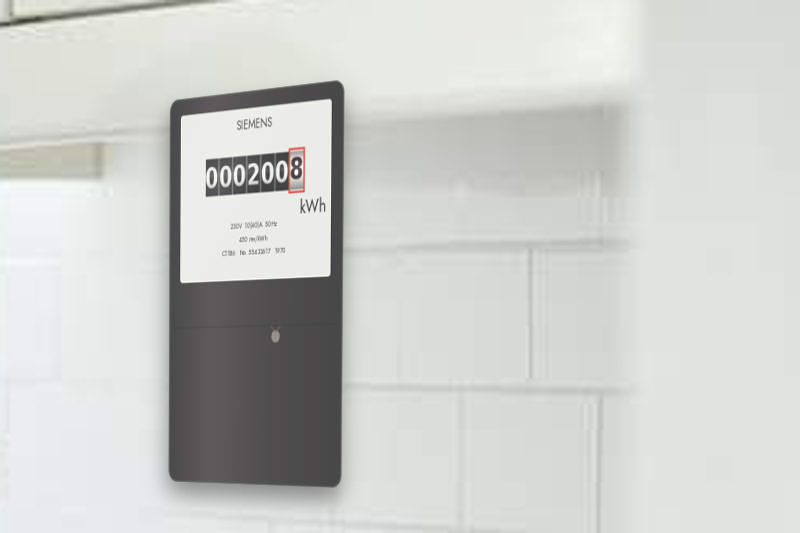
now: 200.8
